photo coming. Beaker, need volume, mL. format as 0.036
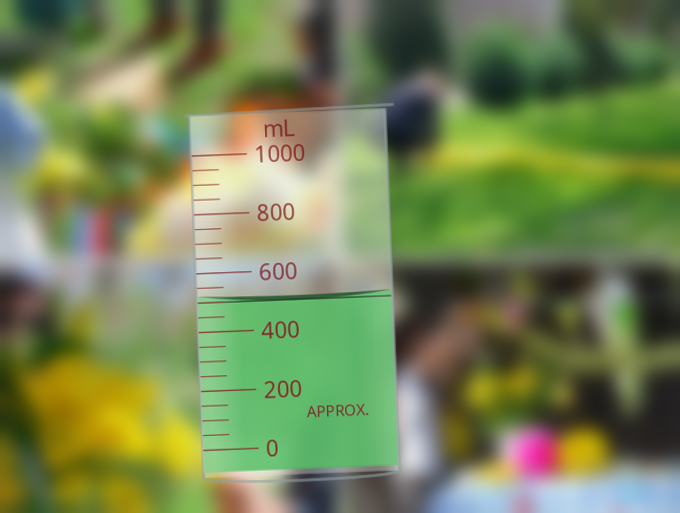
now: 500
